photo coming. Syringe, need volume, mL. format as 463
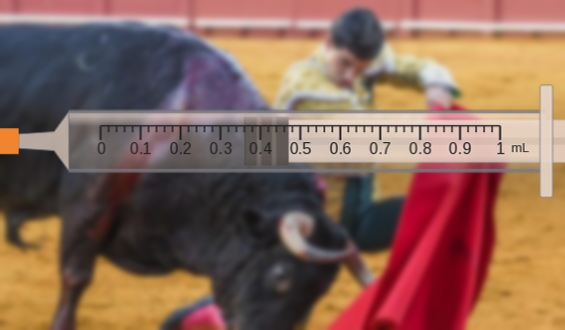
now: 0.36
